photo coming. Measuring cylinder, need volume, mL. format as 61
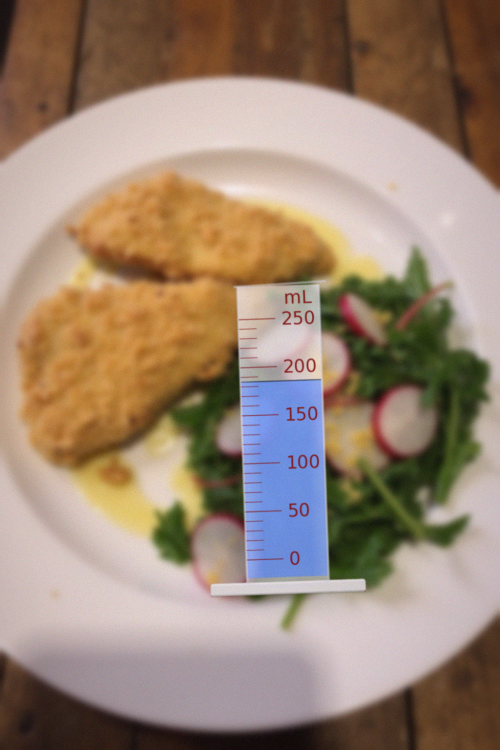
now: 185
